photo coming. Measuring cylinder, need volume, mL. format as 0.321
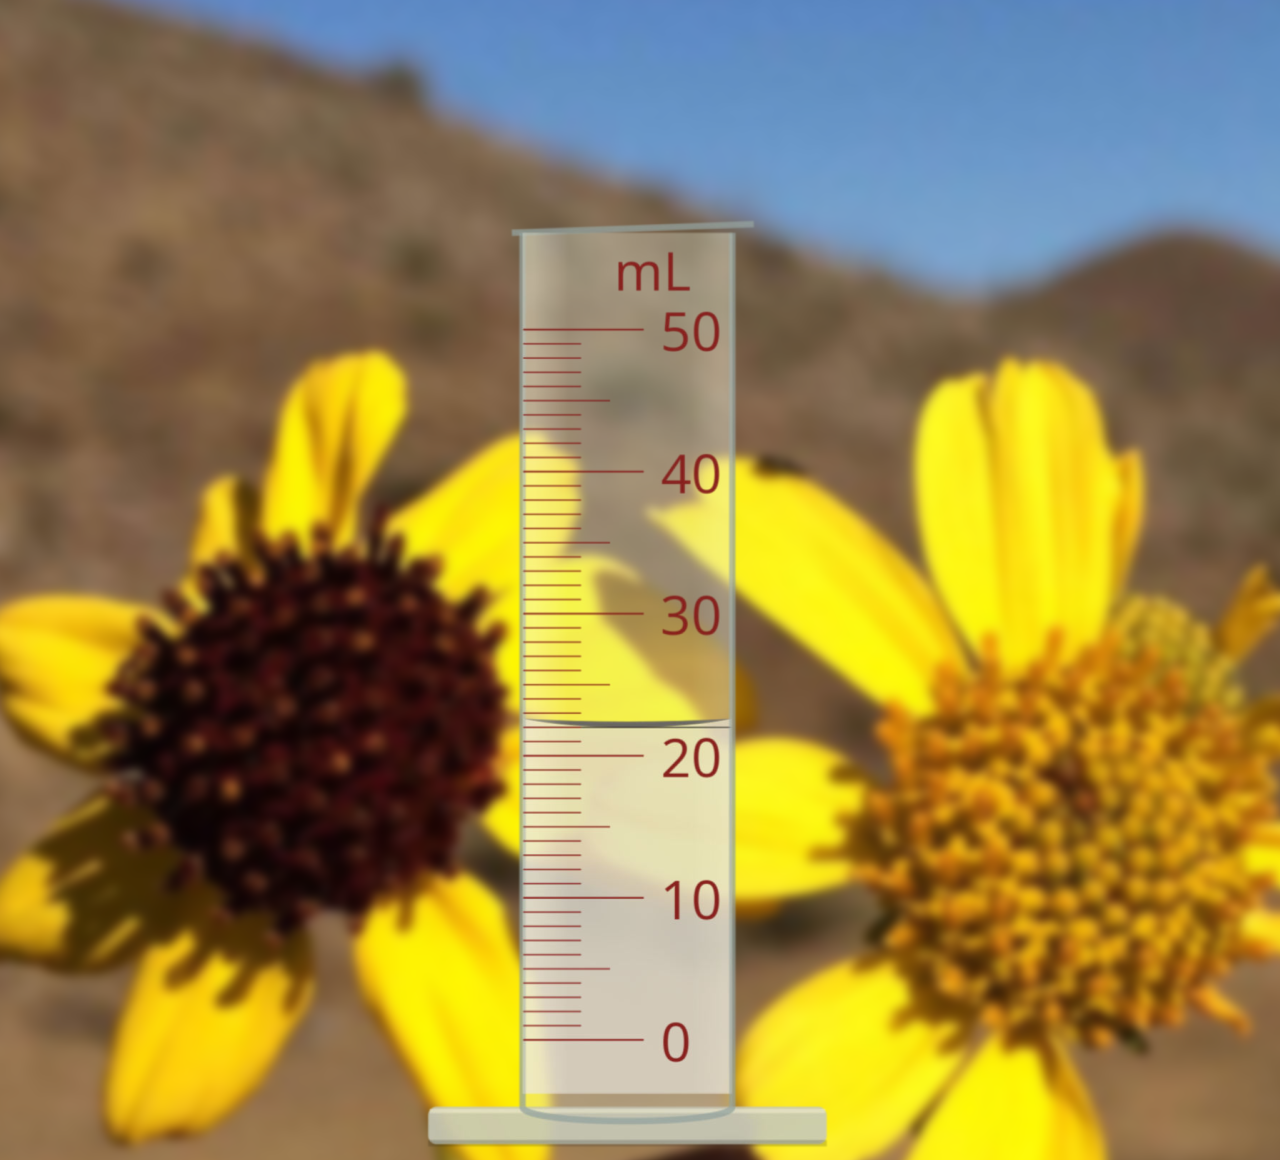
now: 22
